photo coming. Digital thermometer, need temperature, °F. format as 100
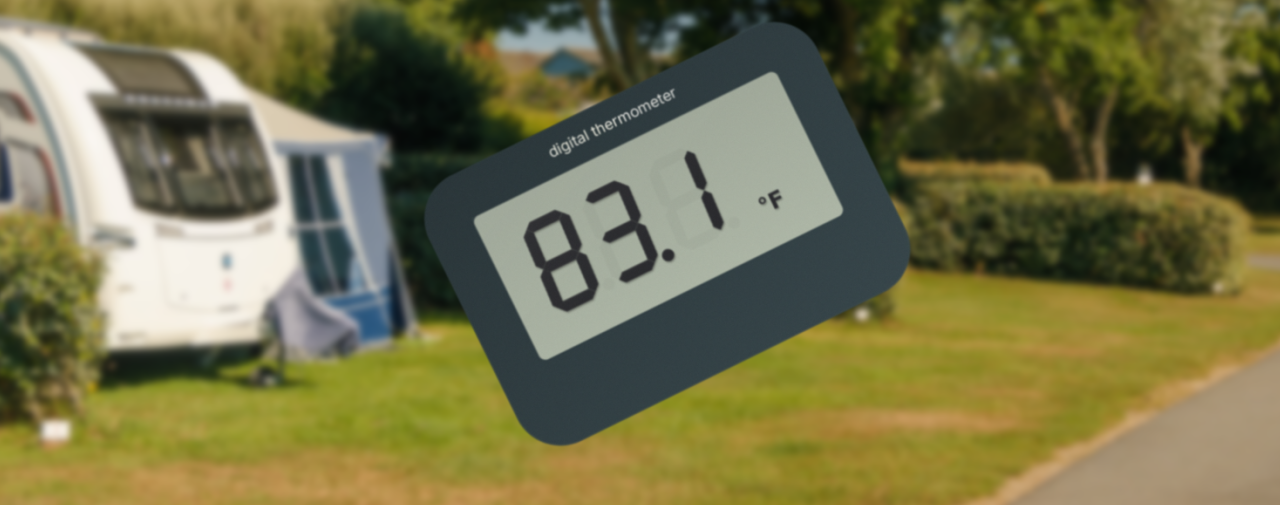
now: 83.1
